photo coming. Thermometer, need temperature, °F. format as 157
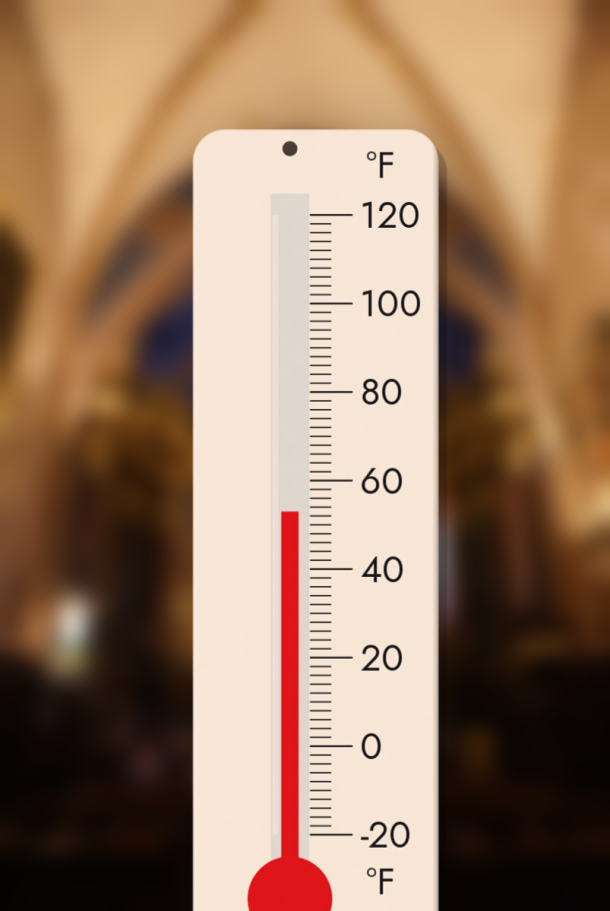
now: 53
